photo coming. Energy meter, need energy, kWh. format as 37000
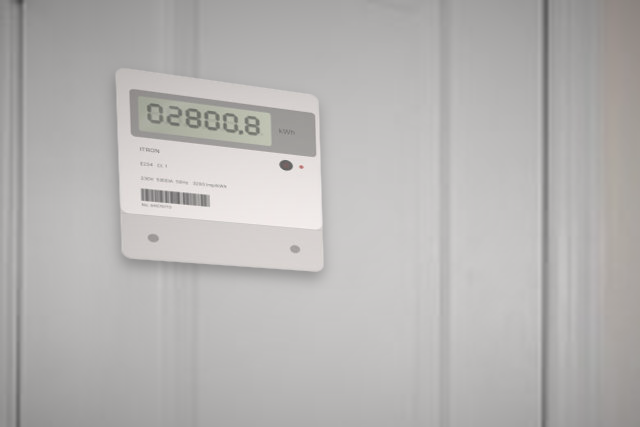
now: 2800.8
